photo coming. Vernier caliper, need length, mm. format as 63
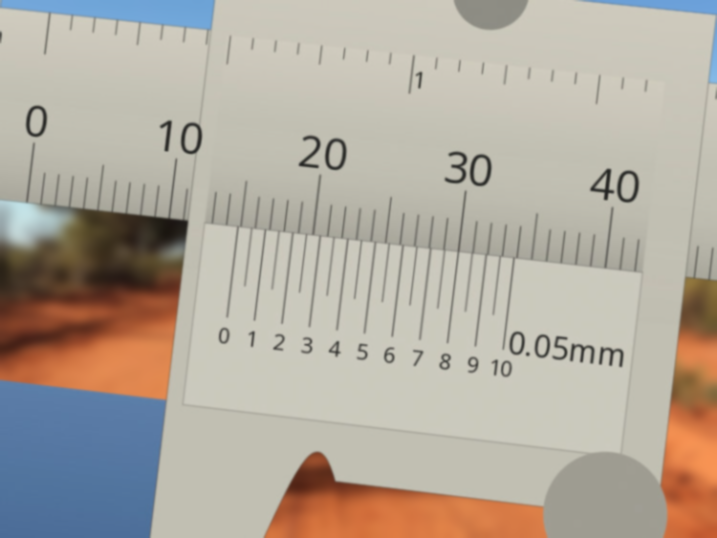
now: 14.8
